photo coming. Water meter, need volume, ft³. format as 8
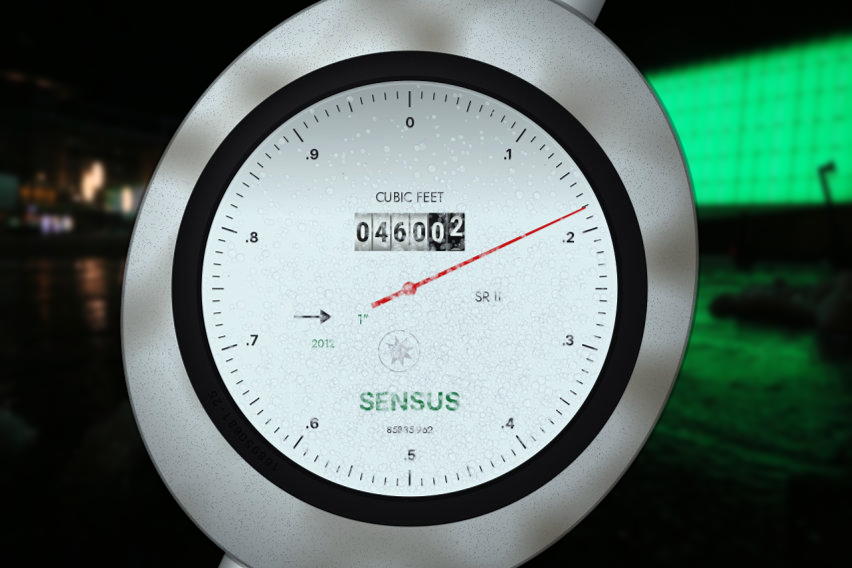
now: 46002.18
